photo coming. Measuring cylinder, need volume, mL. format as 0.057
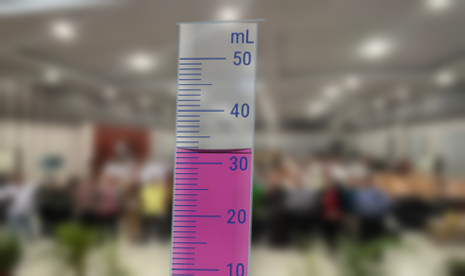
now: 32
